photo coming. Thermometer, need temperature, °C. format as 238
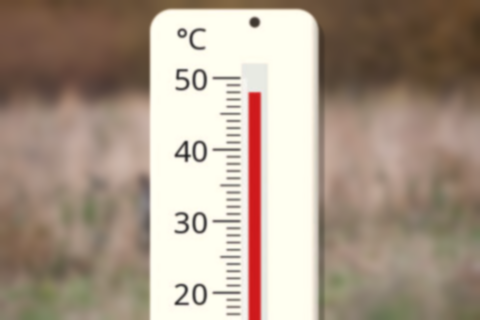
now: 48
